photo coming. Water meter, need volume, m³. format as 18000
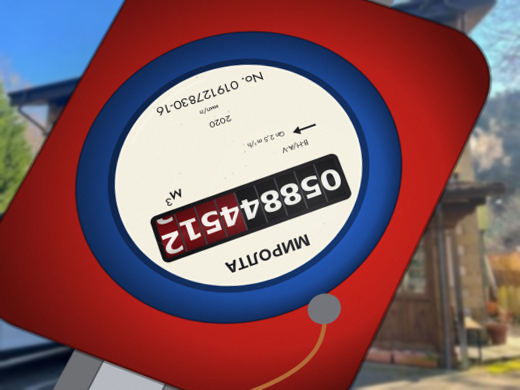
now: 5884.4512
